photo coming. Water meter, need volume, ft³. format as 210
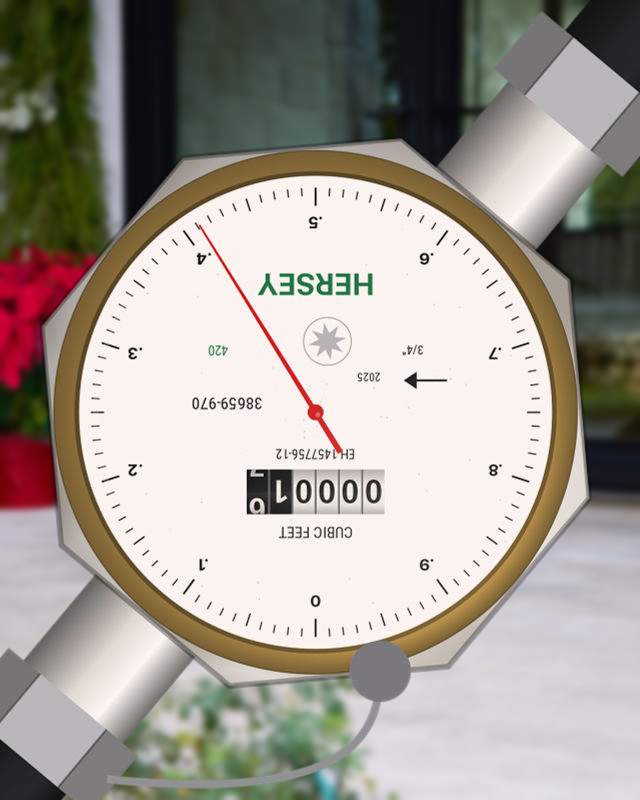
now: 16.41
